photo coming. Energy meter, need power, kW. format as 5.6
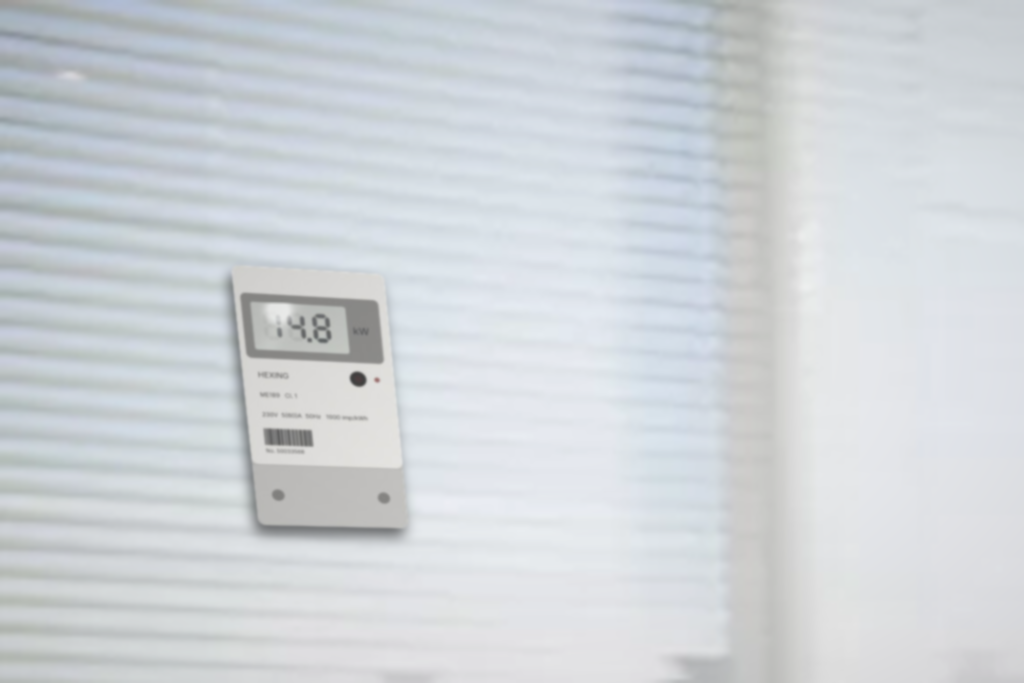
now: 14.8
